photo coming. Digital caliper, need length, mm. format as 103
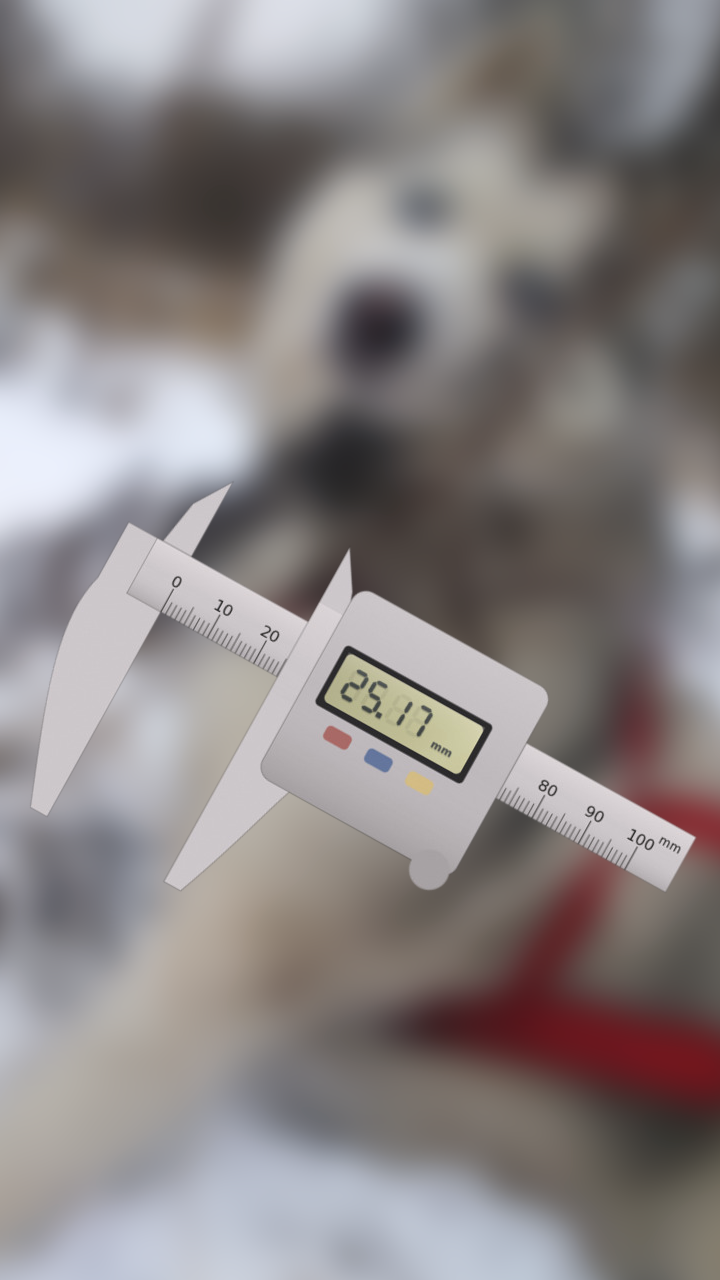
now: 25.17
